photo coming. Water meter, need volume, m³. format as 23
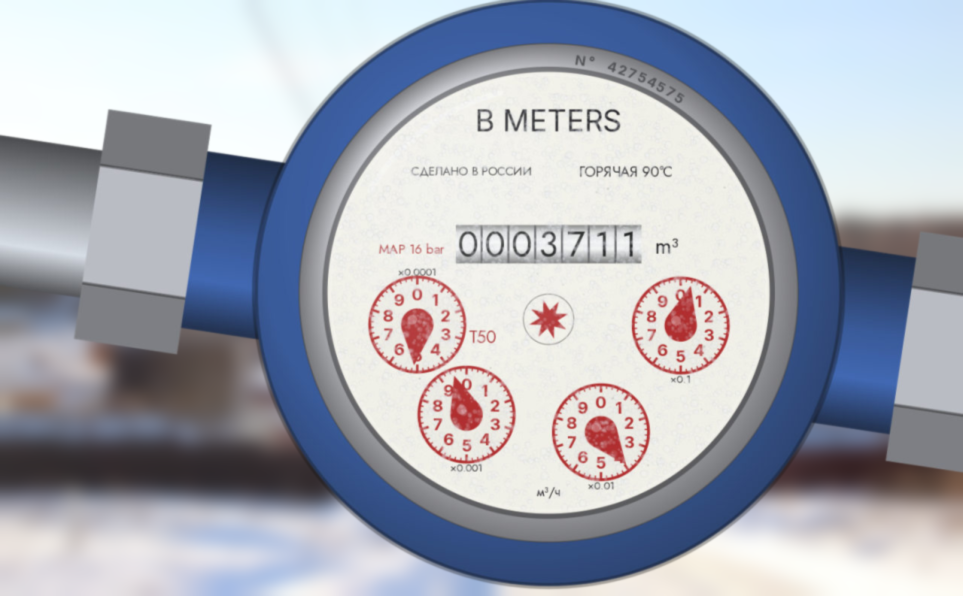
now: 3711.0395
